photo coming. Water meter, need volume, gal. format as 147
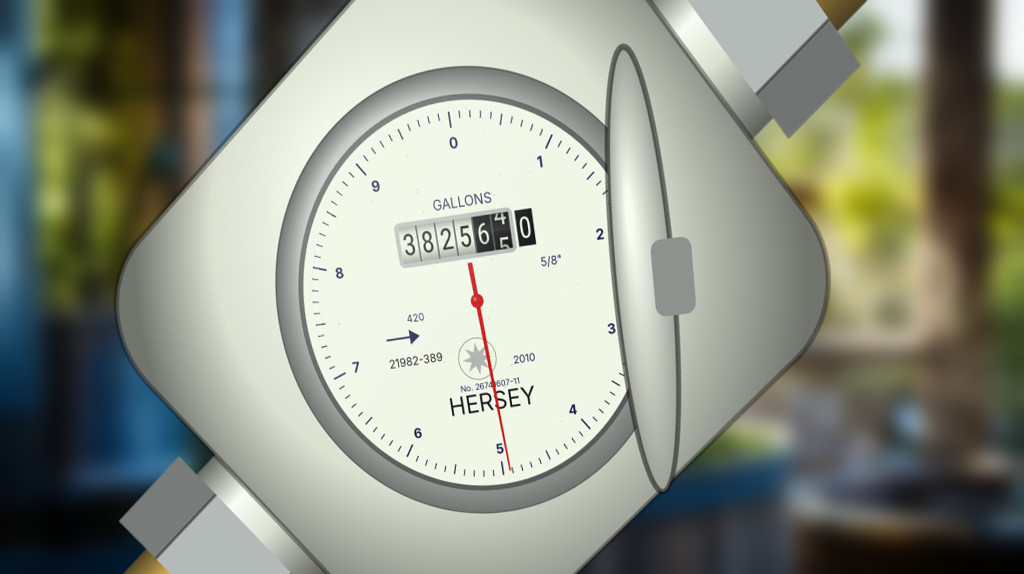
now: 3825644.9
